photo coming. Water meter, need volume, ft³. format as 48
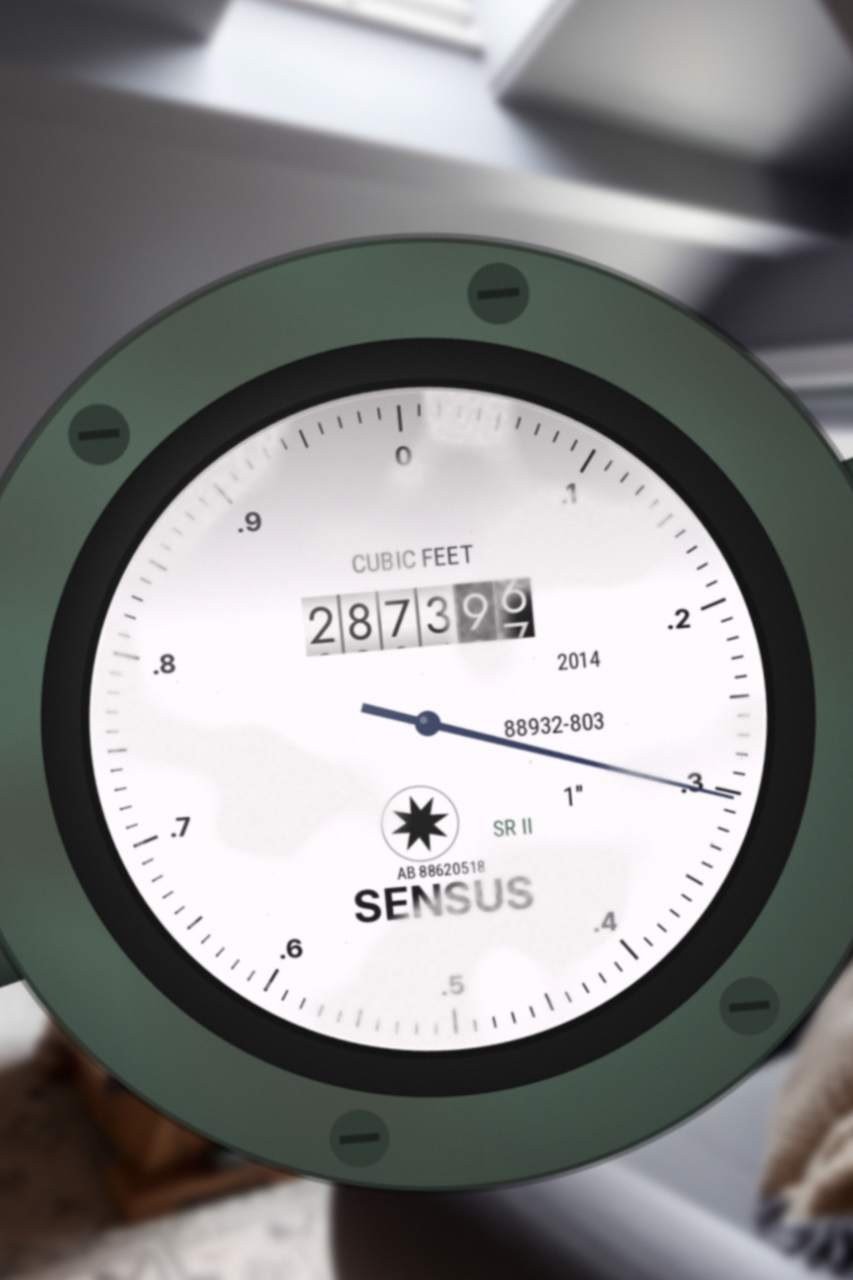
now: 287396.30
